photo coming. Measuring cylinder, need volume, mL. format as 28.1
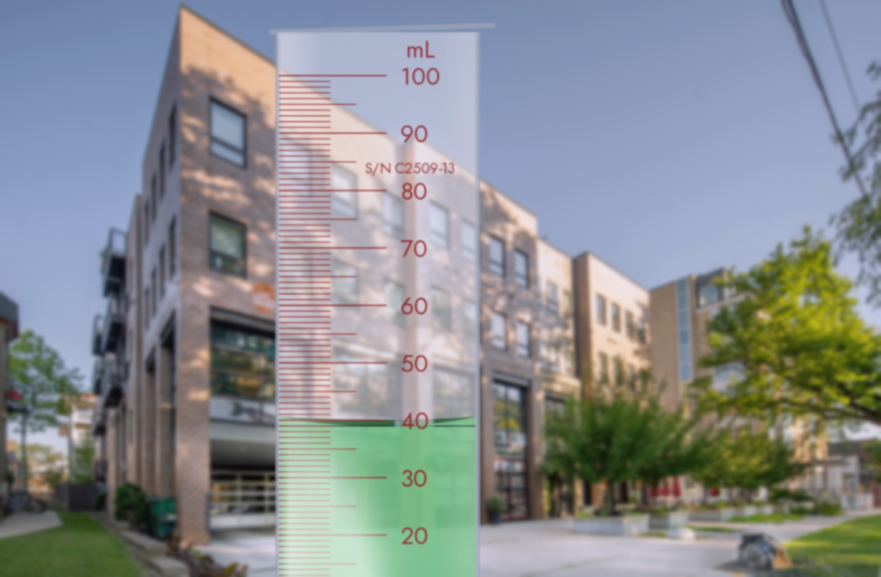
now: 39
